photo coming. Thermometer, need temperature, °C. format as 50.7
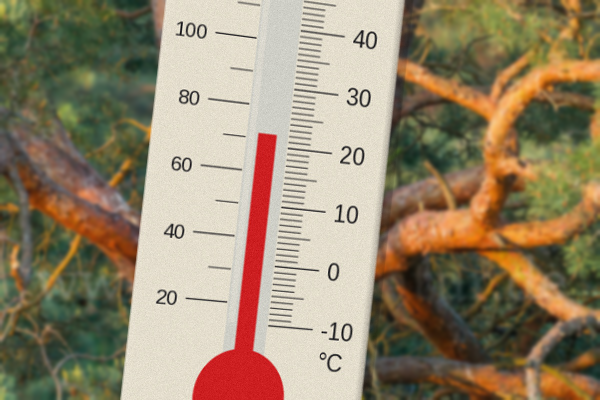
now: 22
